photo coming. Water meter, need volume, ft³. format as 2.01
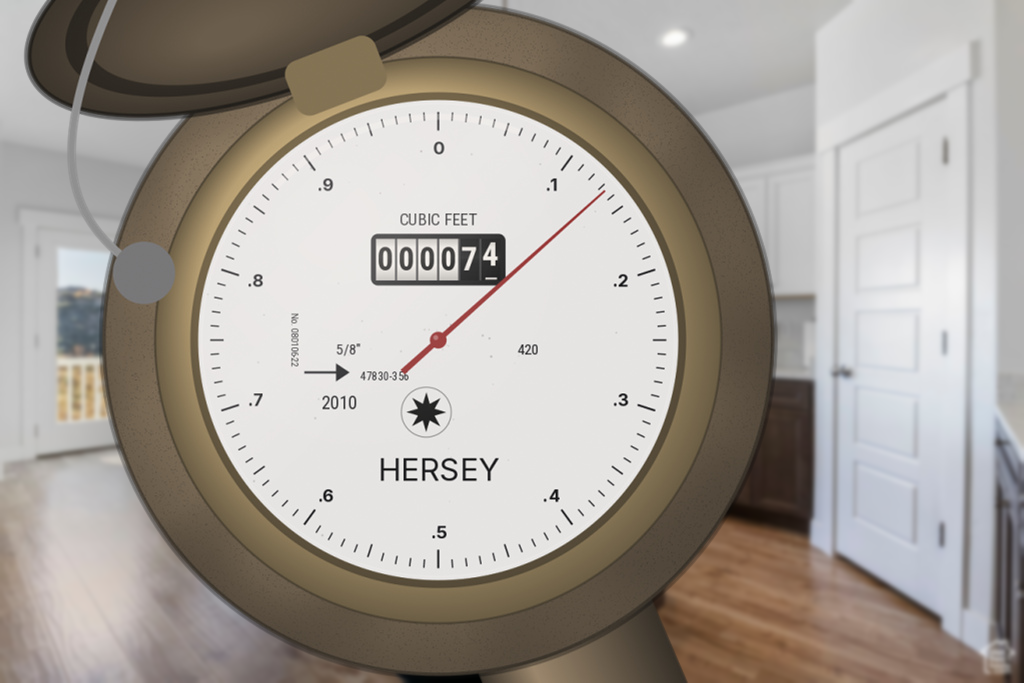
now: 74.13
